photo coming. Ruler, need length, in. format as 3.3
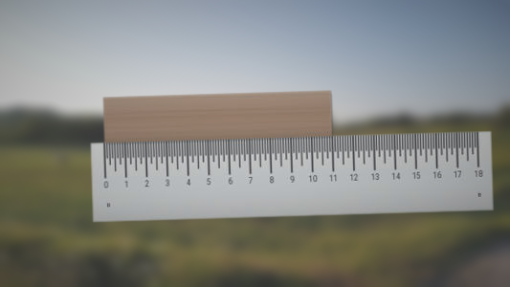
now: 11
